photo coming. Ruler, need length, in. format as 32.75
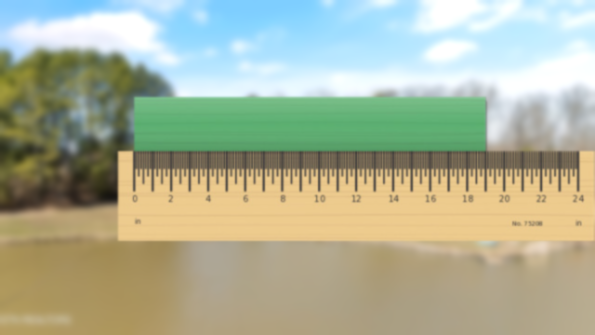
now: 19
